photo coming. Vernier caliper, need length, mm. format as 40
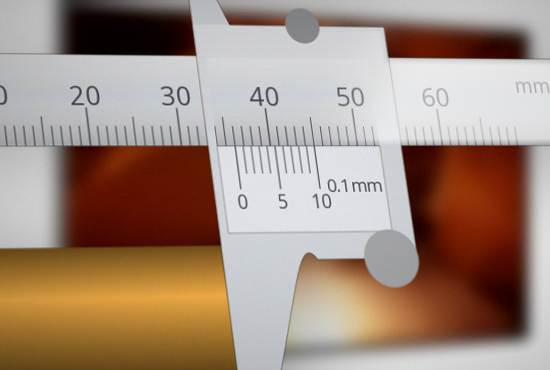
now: 36.0
